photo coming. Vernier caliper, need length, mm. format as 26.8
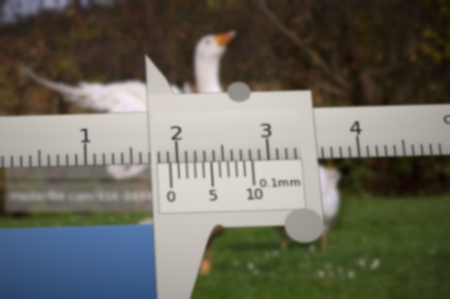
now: 19.2
